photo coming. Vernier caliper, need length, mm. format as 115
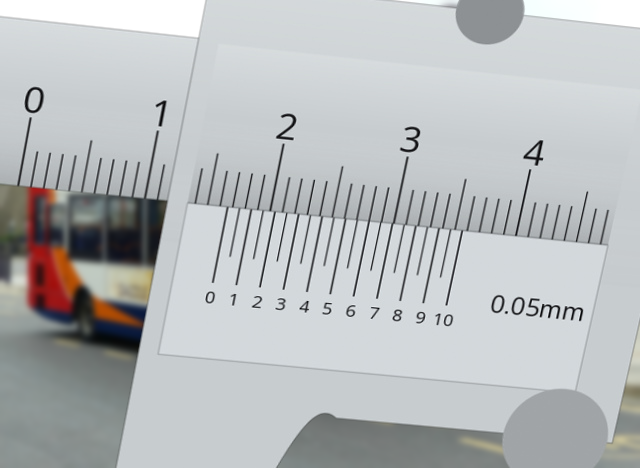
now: 16.6
